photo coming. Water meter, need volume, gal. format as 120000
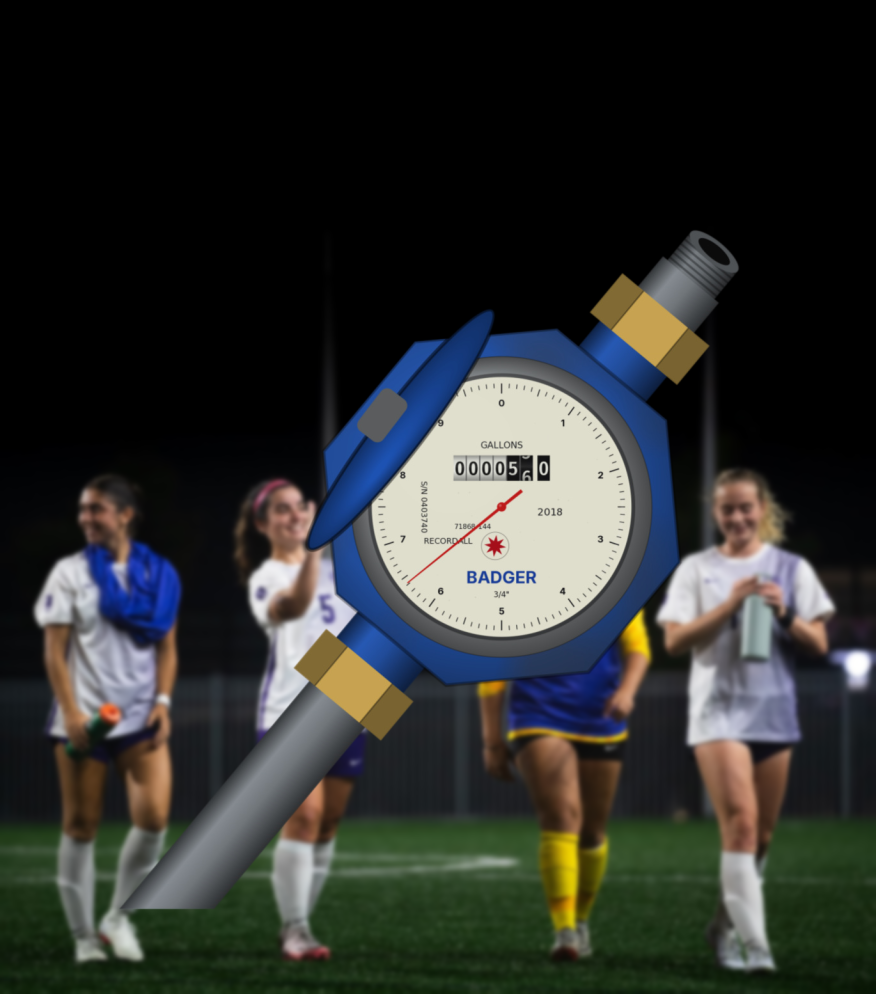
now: 556.4
